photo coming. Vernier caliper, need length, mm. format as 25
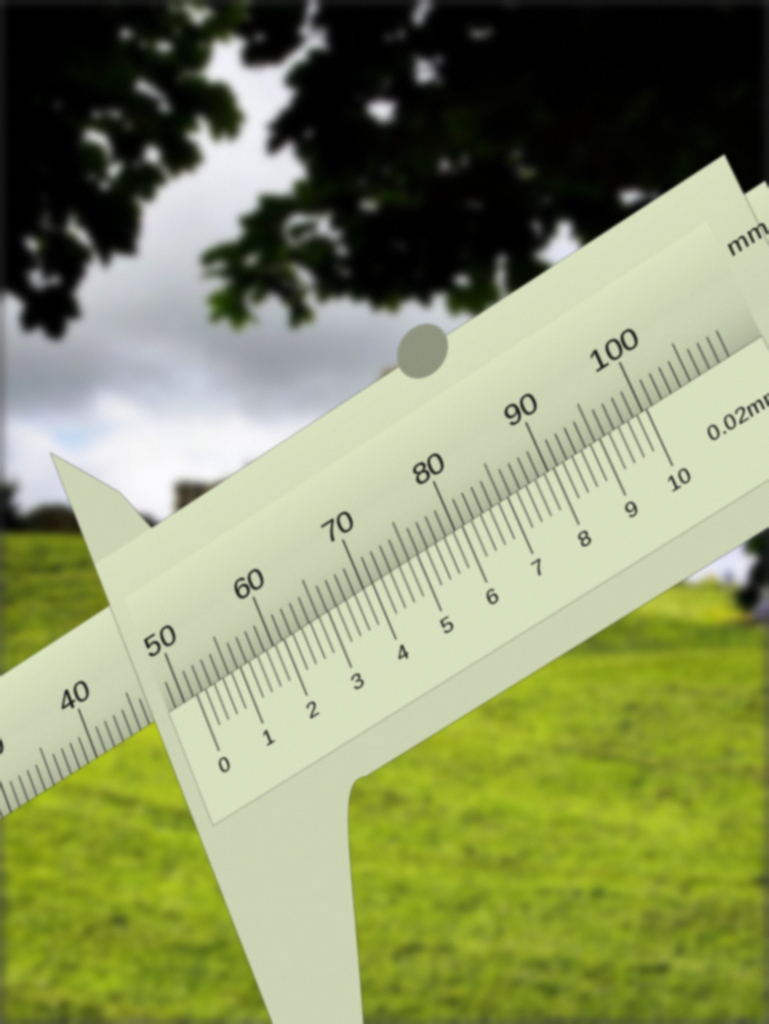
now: 51.4
